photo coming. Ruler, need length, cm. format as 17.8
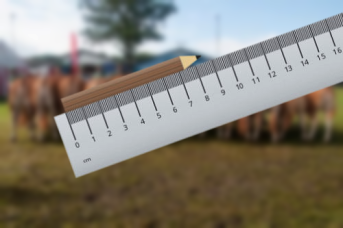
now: 8.5
